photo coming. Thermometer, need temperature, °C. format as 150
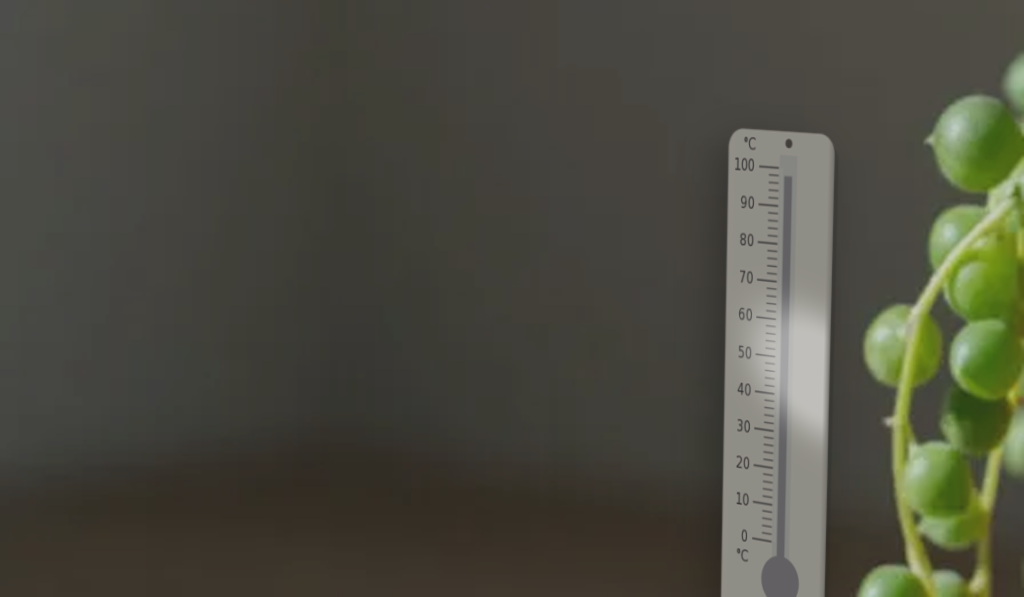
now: 98
